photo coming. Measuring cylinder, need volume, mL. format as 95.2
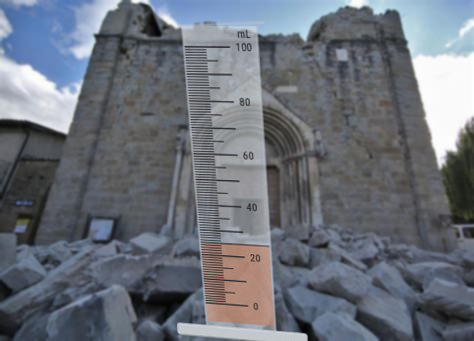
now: 25
